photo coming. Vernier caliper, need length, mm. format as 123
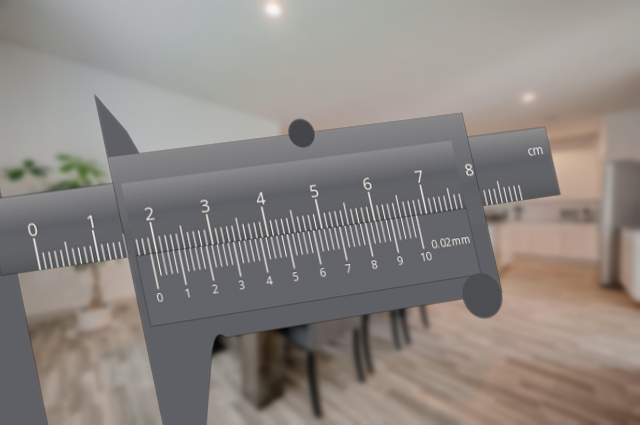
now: 19.0
